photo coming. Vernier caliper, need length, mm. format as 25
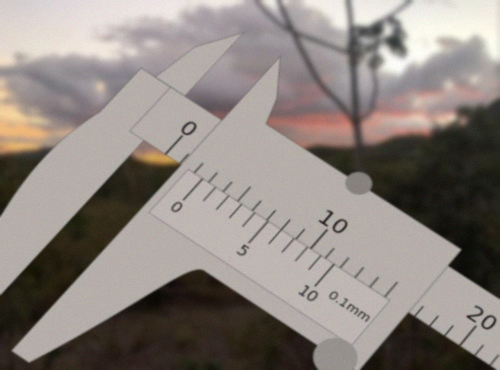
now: 2.6
